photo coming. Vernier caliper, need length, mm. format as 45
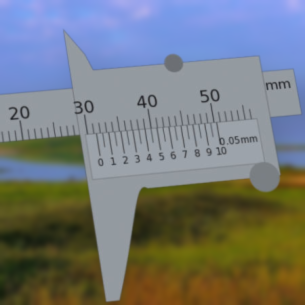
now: 31.4
